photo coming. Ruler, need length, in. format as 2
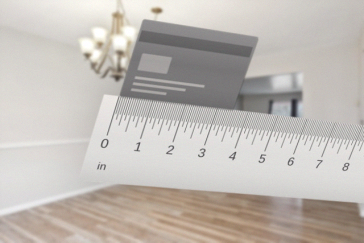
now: 3.5
